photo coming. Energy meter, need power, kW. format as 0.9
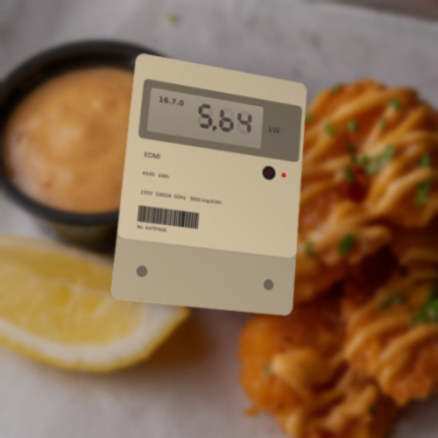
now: 5.64
